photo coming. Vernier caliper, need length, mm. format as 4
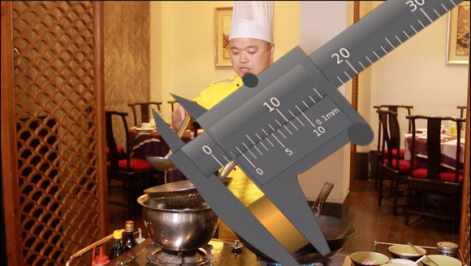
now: 3.0
